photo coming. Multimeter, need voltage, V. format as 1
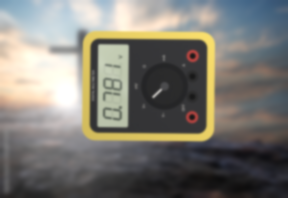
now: 0.781
